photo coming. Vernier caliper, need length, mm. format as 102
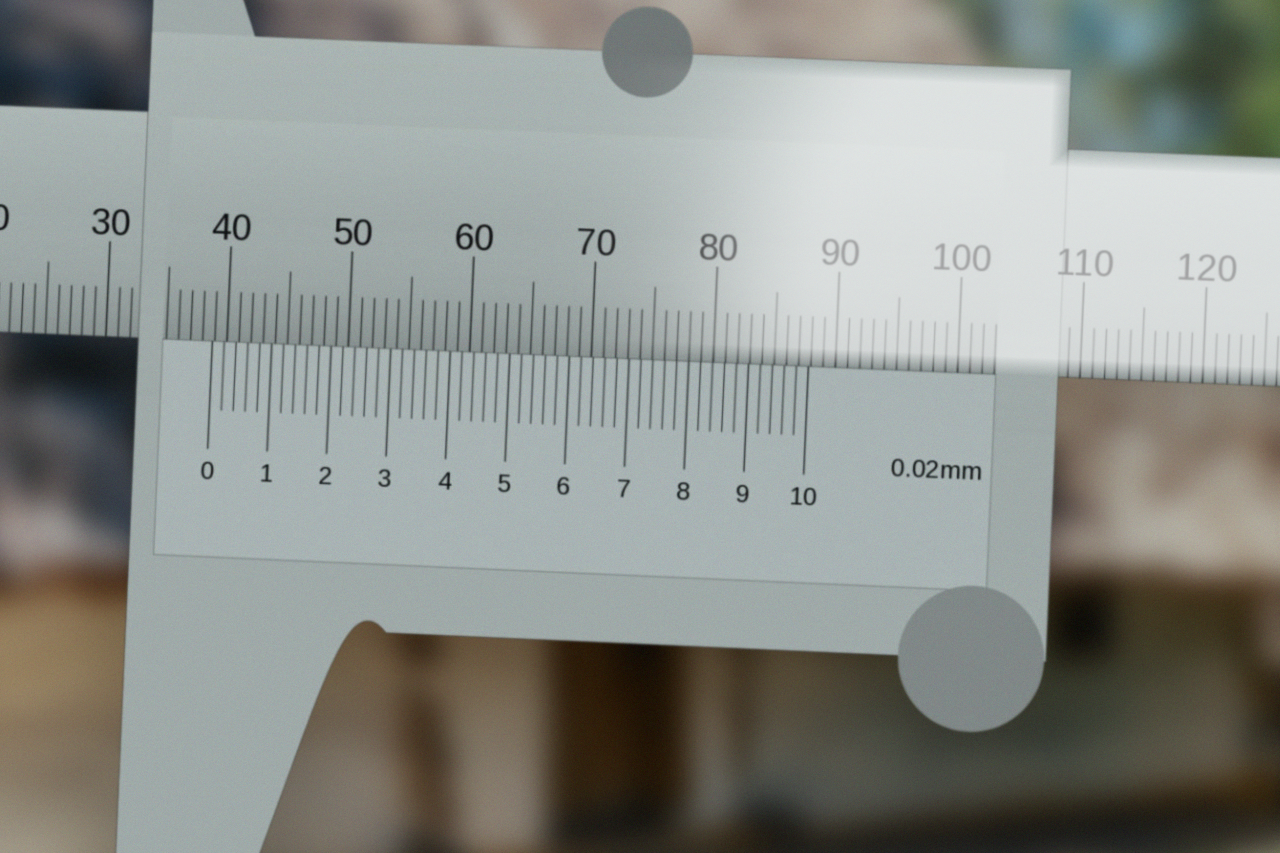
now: 38.8
